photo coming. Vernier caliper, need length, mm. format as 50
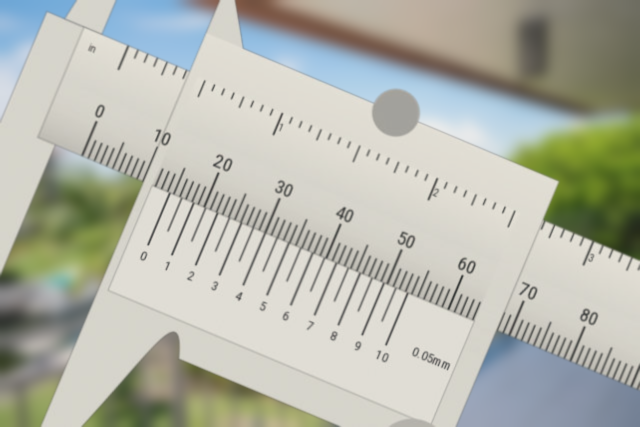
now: 14.4
